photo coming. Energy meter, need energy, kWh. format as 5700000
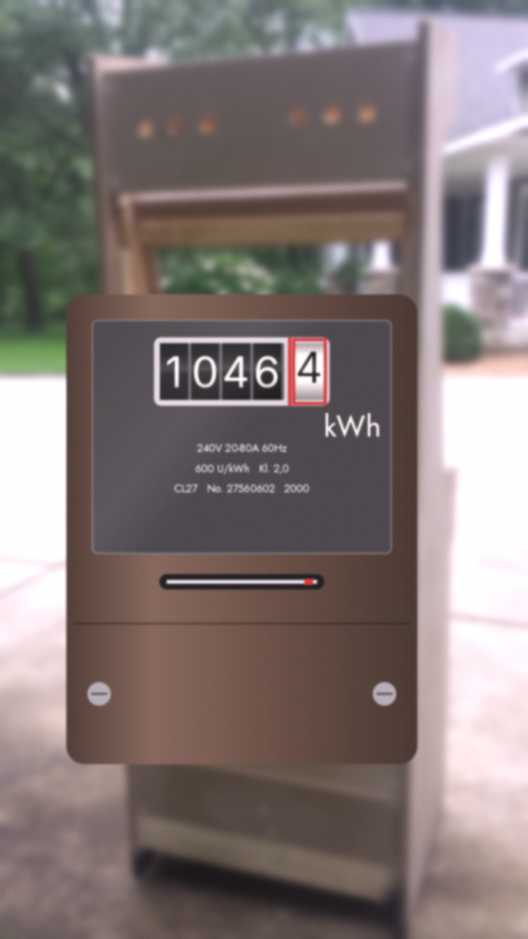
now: 1046.4
